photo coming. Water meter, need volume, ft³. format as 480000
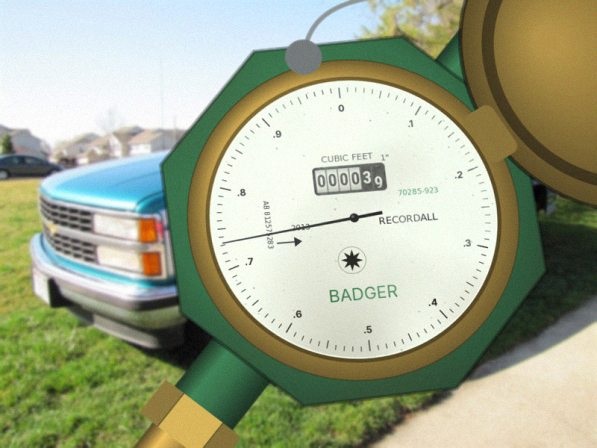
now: 38.73
